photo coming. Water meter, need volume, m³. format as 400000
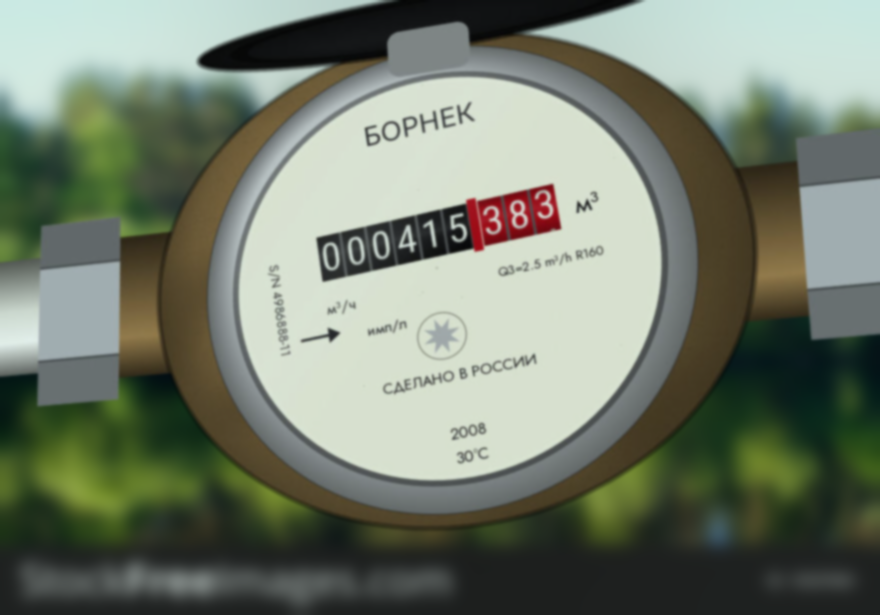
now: 415.383
